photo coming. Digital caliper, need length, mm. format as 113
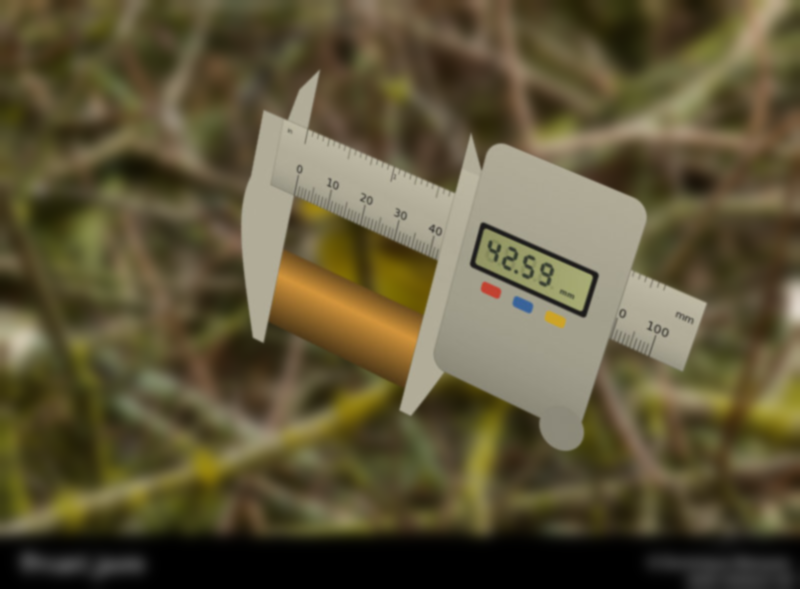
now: 42.59
